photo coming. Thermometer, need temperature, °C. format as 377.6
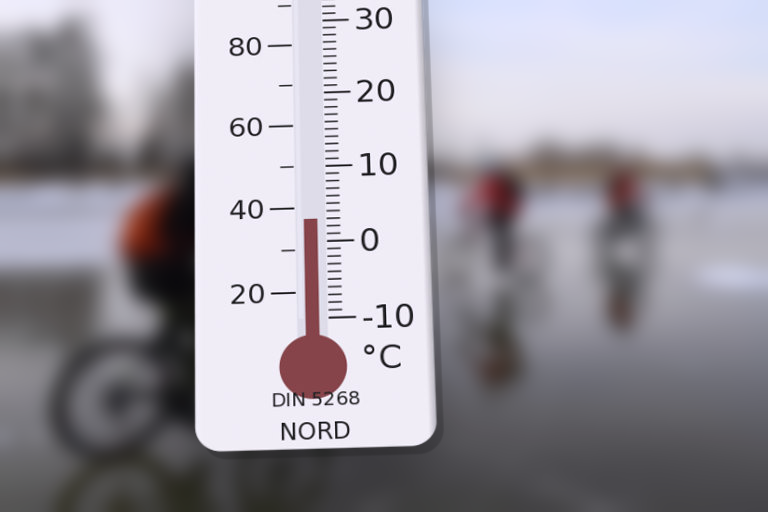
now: 3
